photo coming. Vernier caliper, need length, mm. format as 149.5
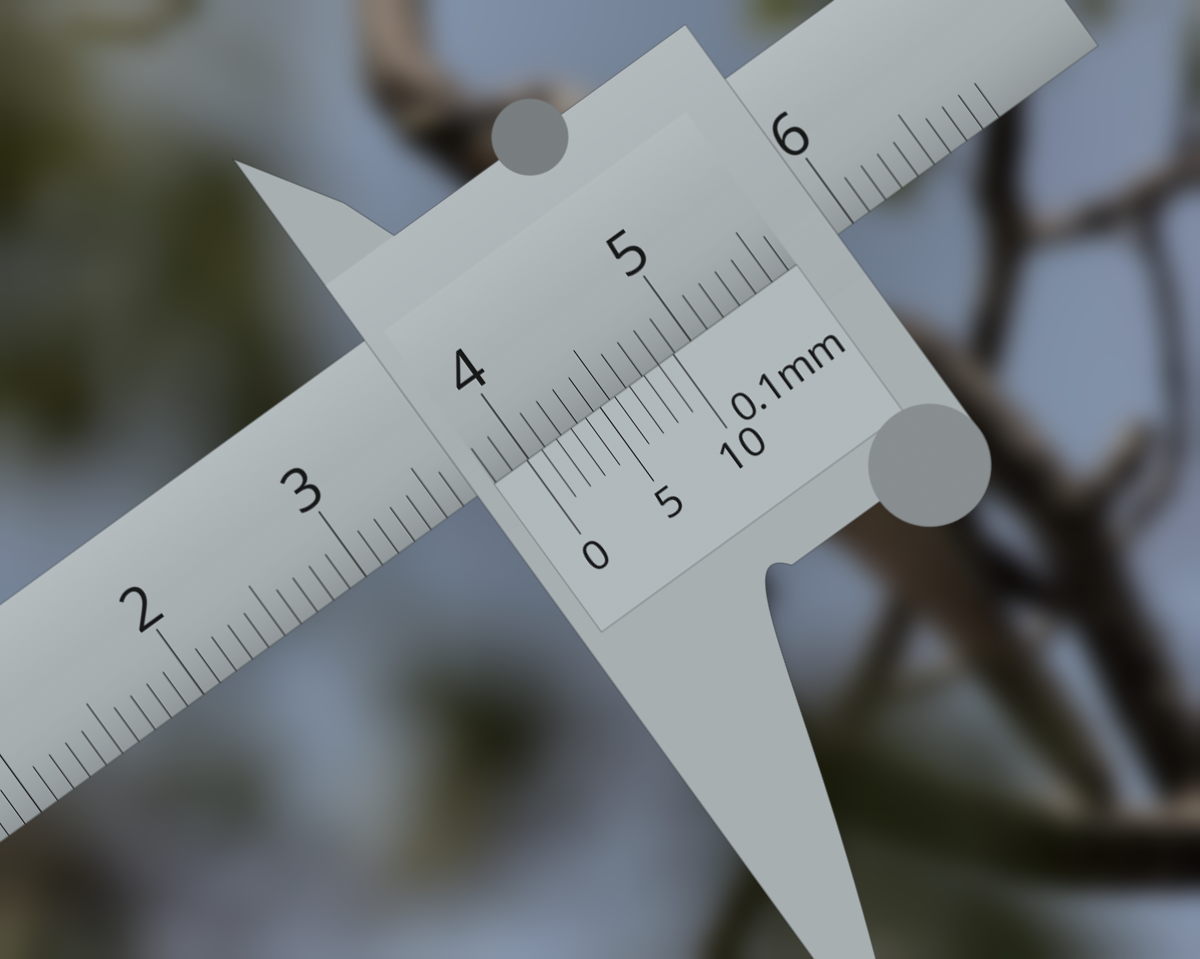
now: 39.9
